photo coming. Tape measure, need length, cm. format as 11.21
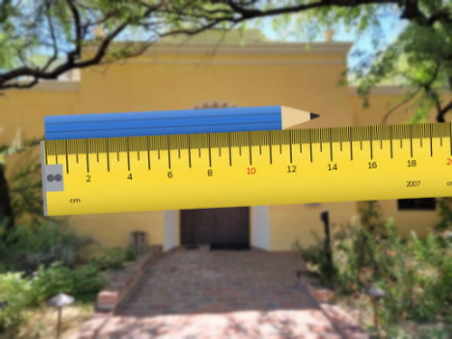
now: 13.5
